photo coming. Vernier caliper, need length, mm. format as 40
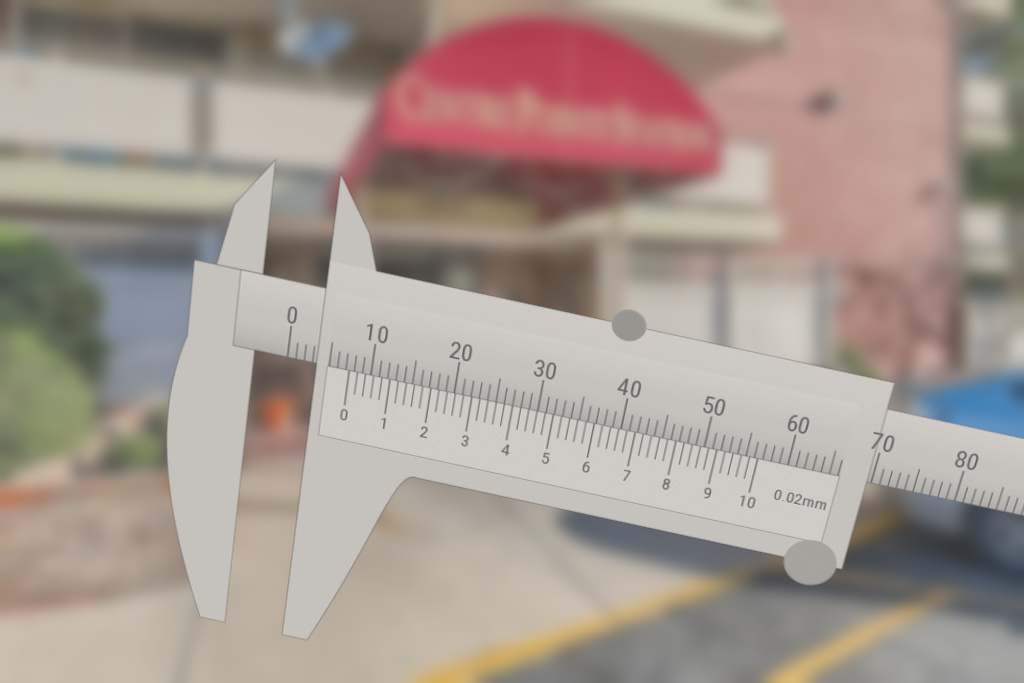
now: 7.4
